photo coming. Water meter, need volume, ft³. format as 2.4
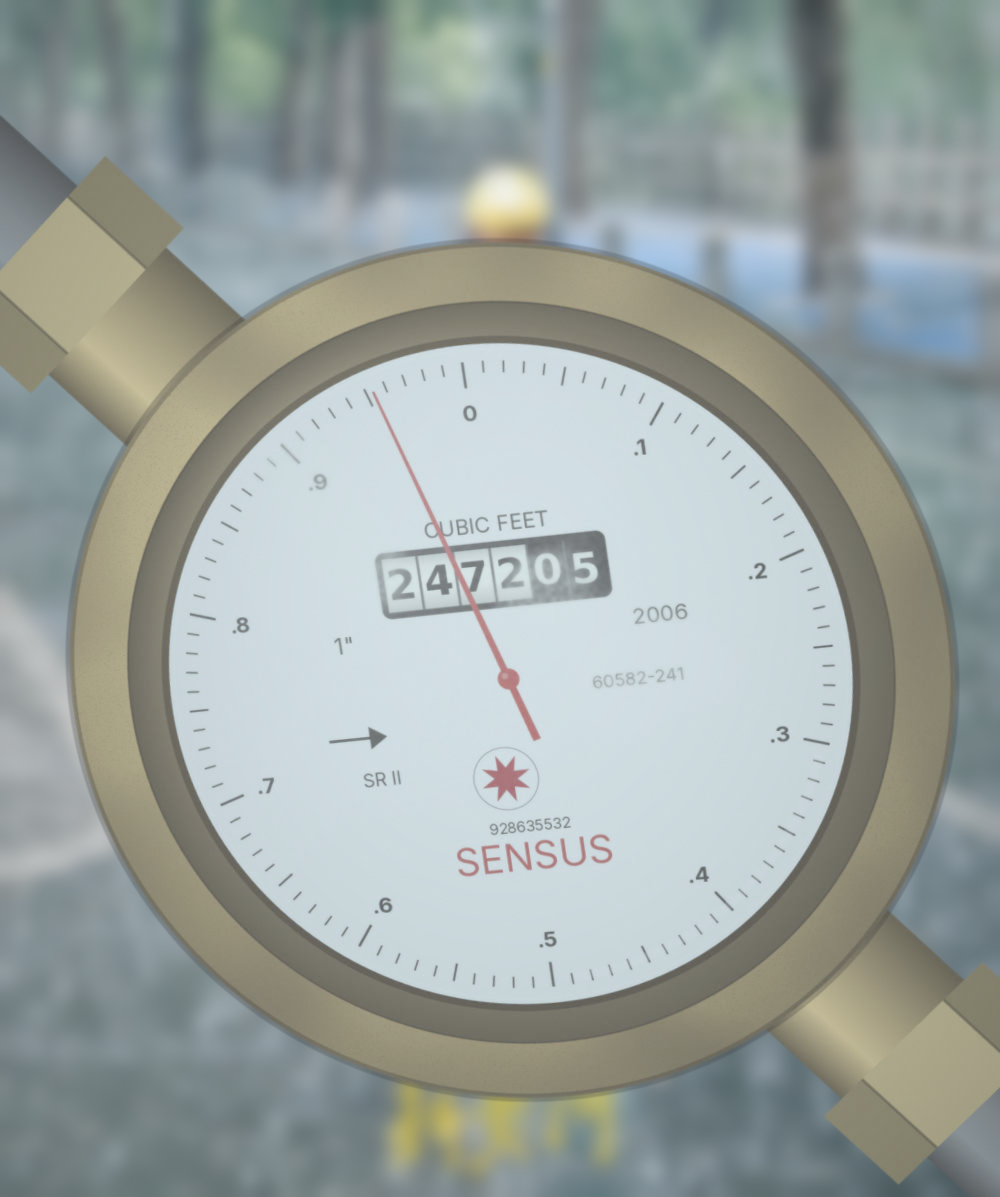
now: 247204.95
